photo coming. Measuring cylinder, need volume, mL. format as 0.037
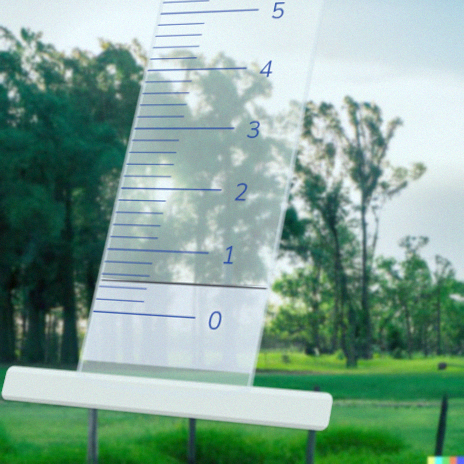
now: 0.5
